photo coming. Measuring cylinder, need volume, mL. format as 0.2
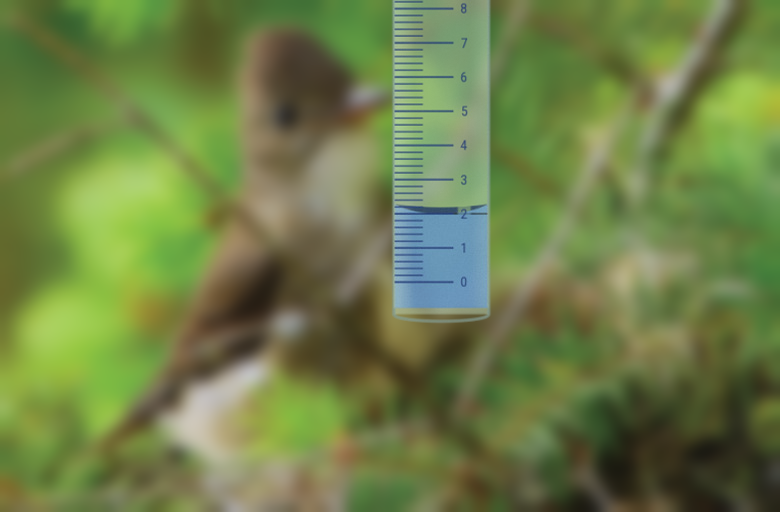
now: 2
